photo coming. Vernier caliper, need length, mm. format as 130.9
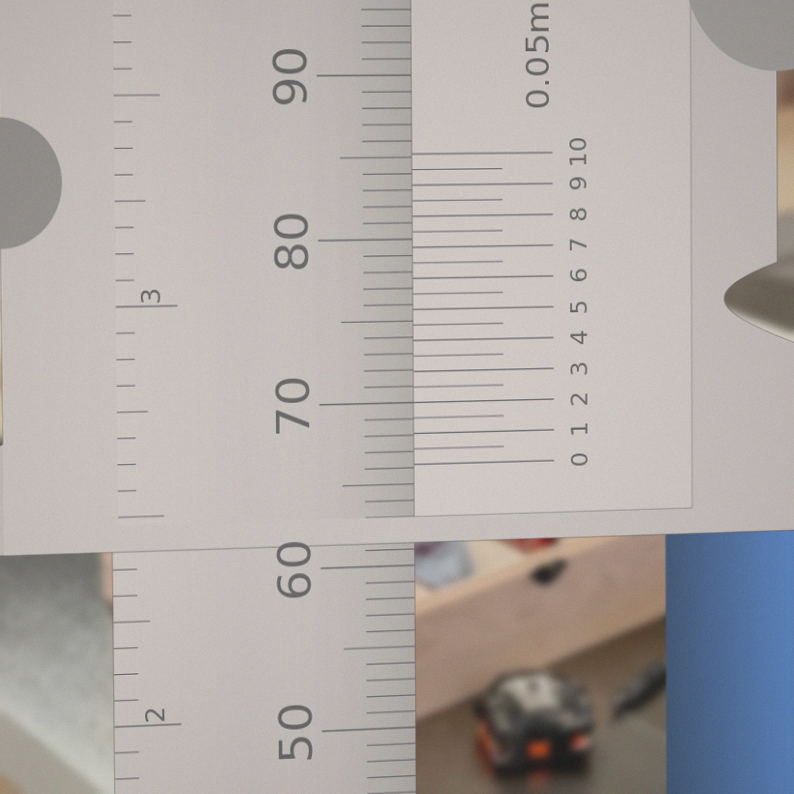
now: 66.2
